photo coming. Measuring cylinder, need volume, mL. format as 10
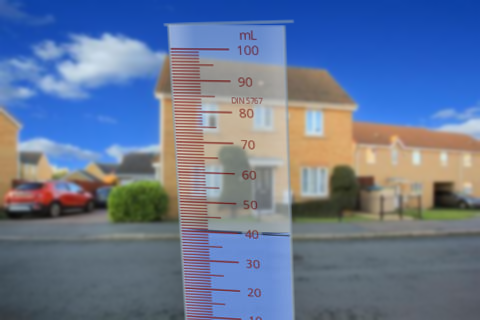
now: 40
